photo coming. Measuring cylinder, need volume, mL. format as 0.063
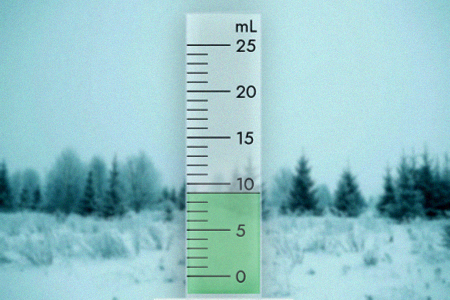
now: 9
